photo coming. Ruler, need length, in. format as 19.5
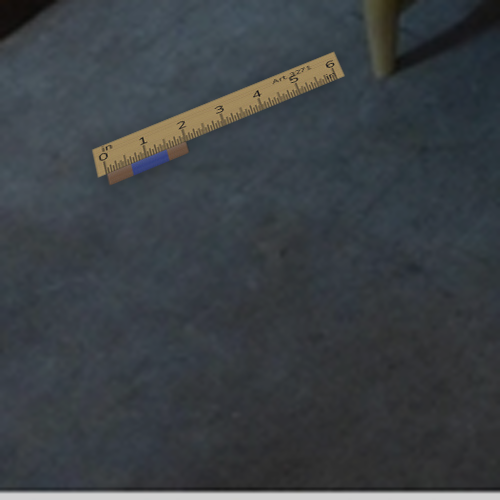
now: 2
